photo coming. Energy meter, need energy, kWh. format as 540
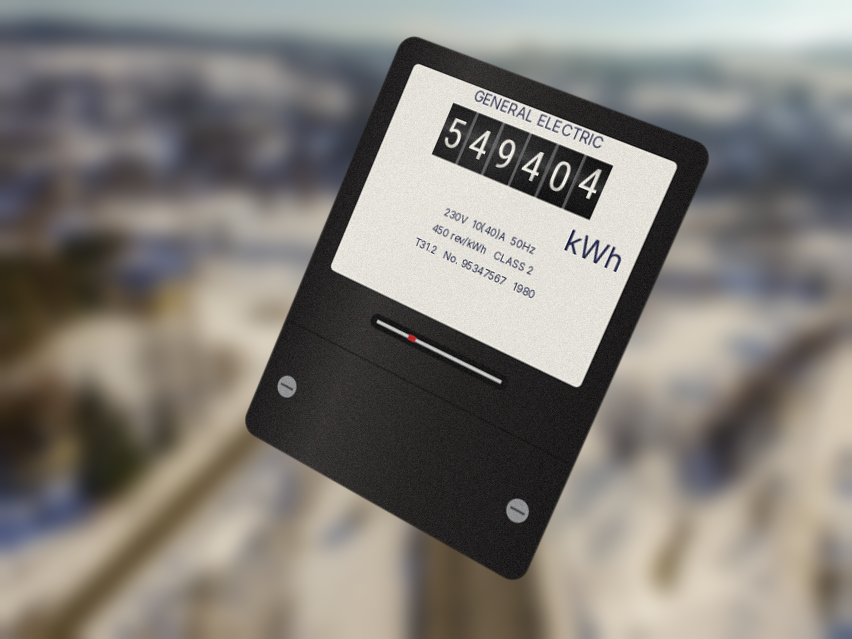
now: 549404
